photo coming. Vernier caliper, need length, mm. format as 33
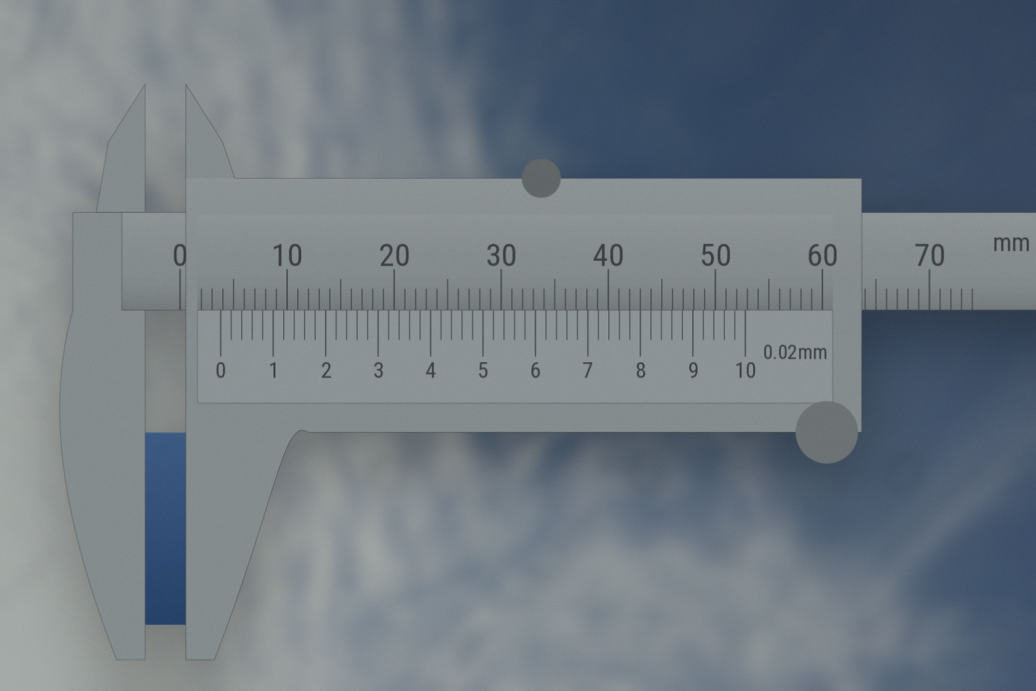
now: 3.8
